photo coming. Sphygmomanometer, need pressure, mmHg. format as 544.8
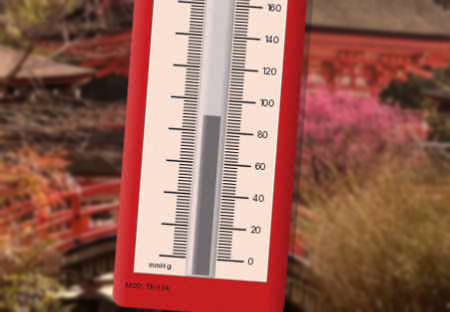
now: 90
